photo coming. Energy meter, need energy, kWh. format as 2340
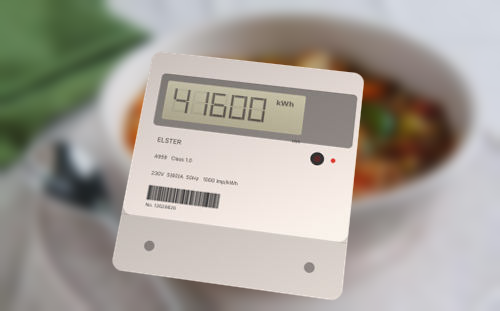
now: 41600
